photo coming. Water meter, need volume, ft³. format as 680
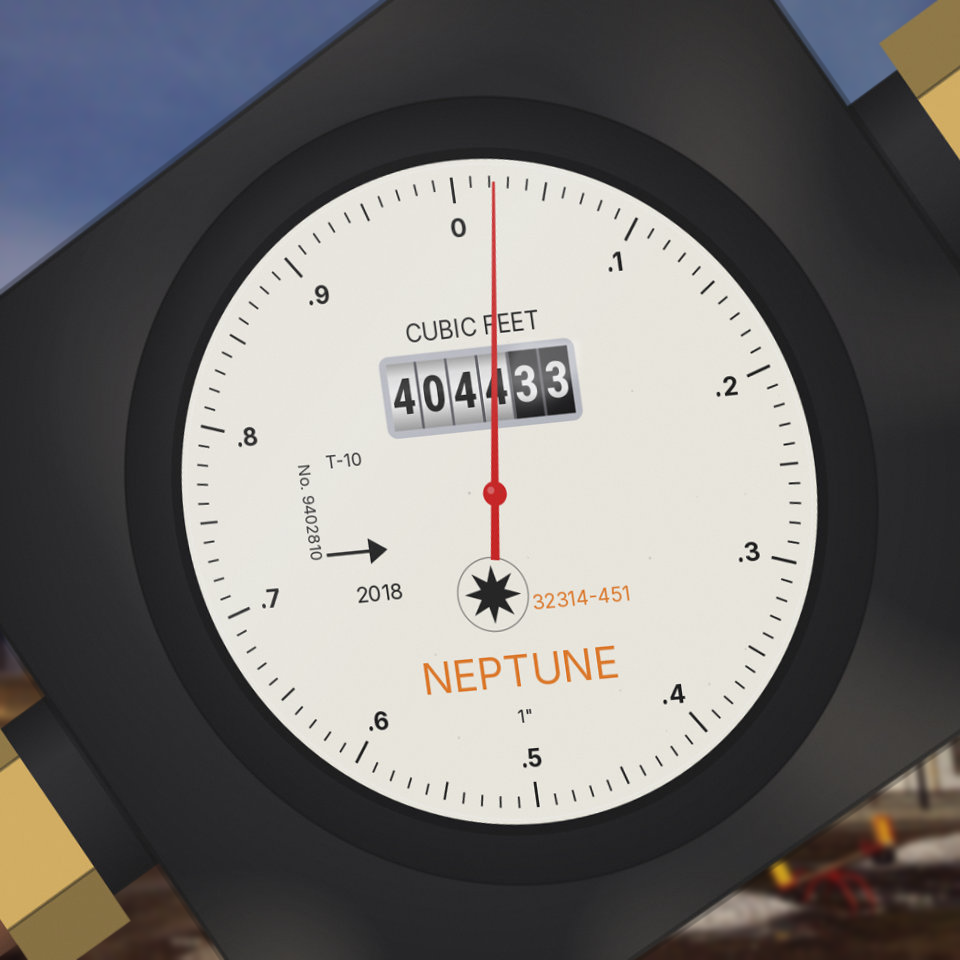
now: 404433.02
